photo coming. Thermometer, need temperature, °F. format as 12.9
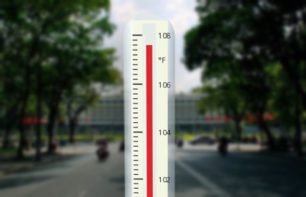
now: 107.6
